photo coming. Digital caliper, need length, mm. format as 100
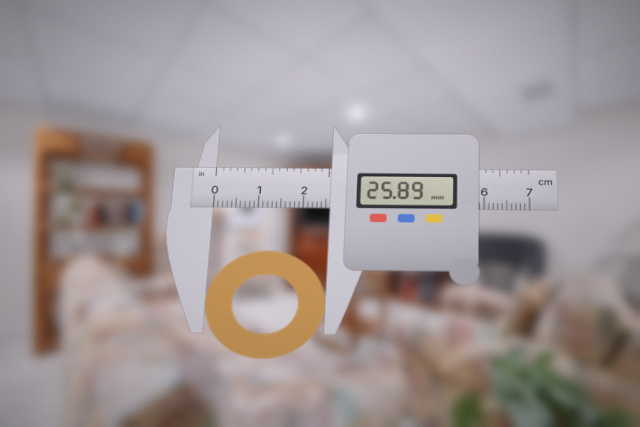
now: 25.89
